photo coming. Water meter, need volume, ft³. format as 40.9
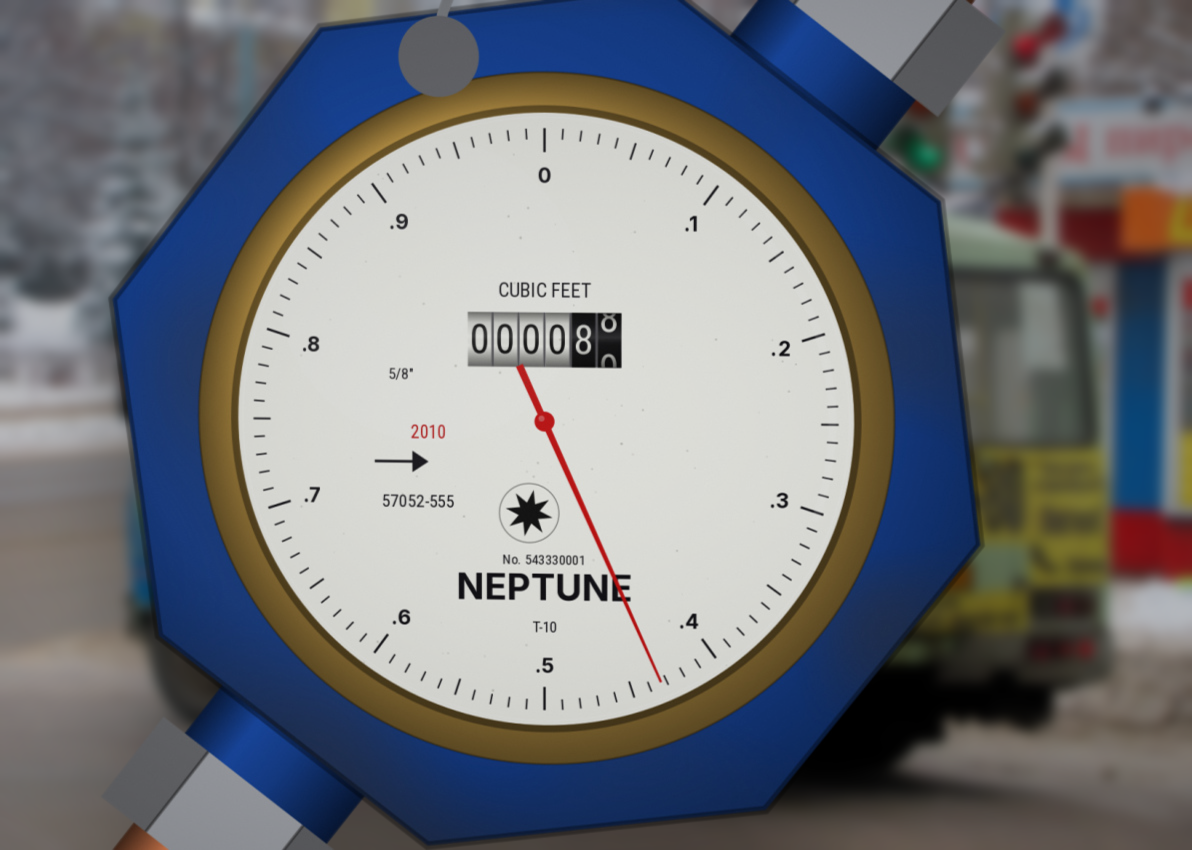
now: 88.43
